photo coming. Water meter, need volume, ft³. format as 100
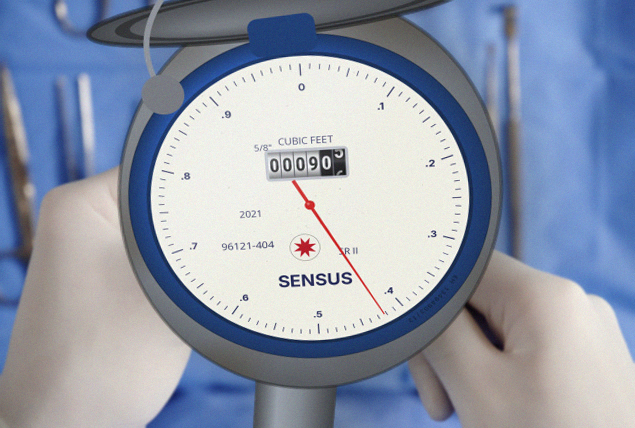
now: 905.42
